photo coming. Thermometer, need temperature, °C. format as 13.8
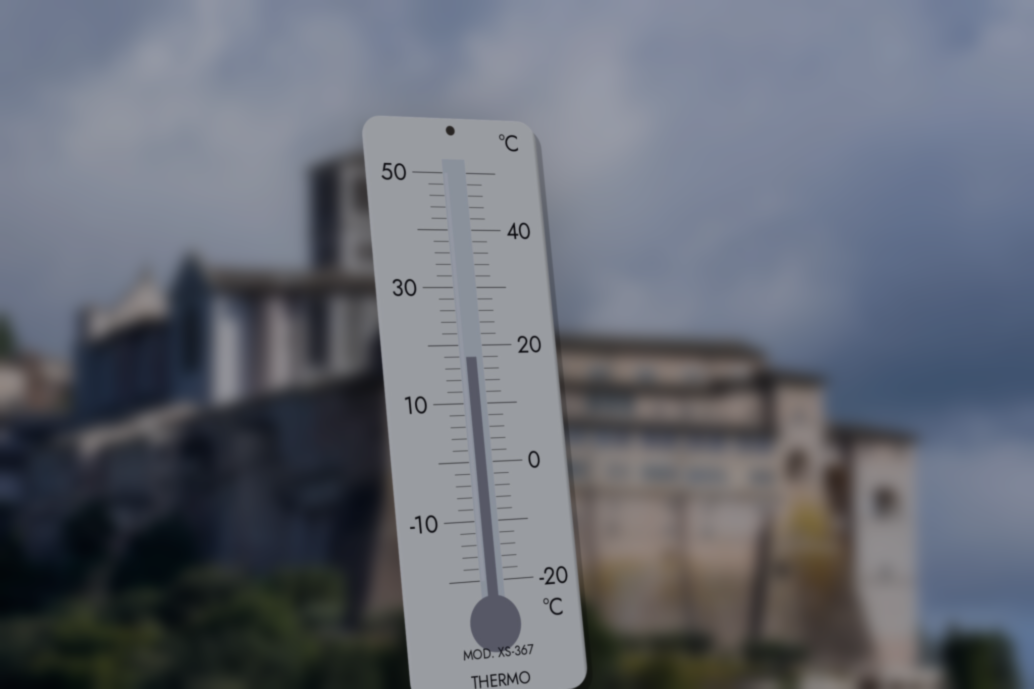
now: 18
